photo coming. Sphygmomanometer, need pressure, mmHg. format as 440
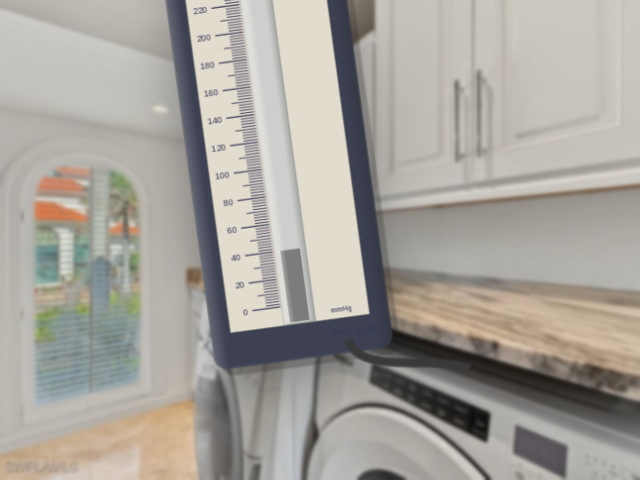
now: 40
